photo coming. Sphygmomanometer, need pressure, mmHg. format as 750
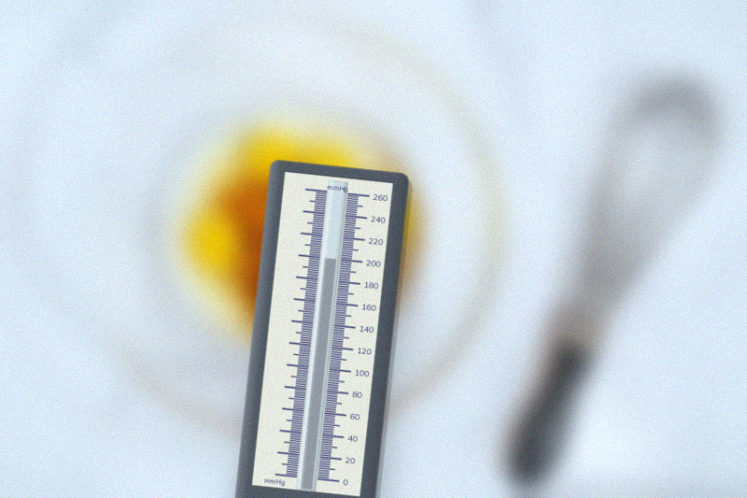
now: 200
